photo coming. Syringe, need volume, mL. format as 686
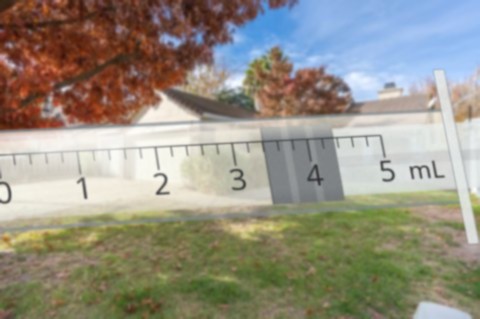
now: 3.4
